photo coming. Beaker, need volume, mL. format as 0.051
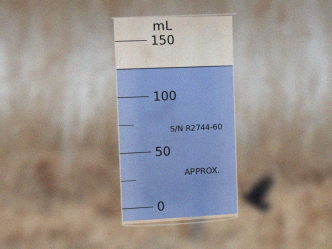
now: 125
